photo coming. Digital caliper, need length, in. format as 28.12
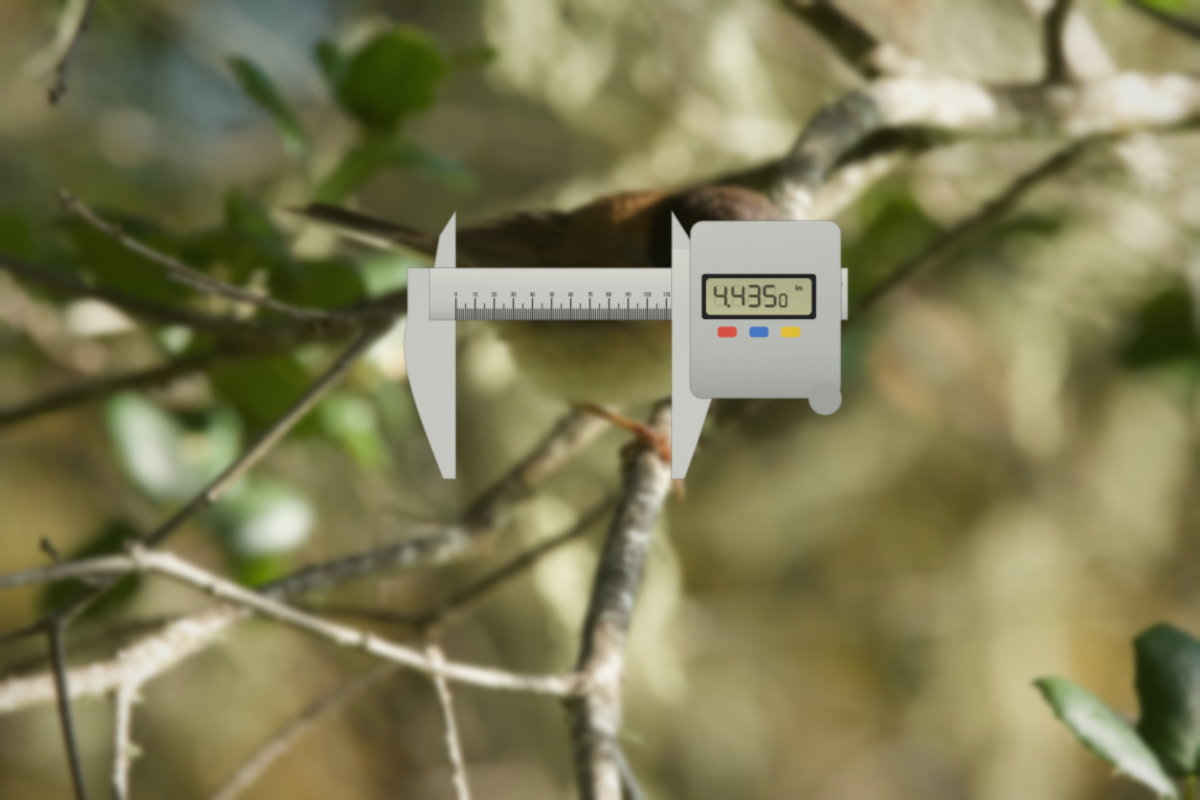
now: 4.4350
